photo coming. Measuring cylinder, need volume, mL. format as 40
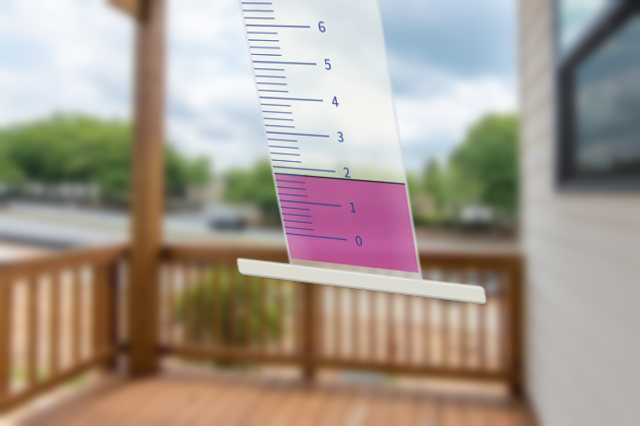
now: 1.8
